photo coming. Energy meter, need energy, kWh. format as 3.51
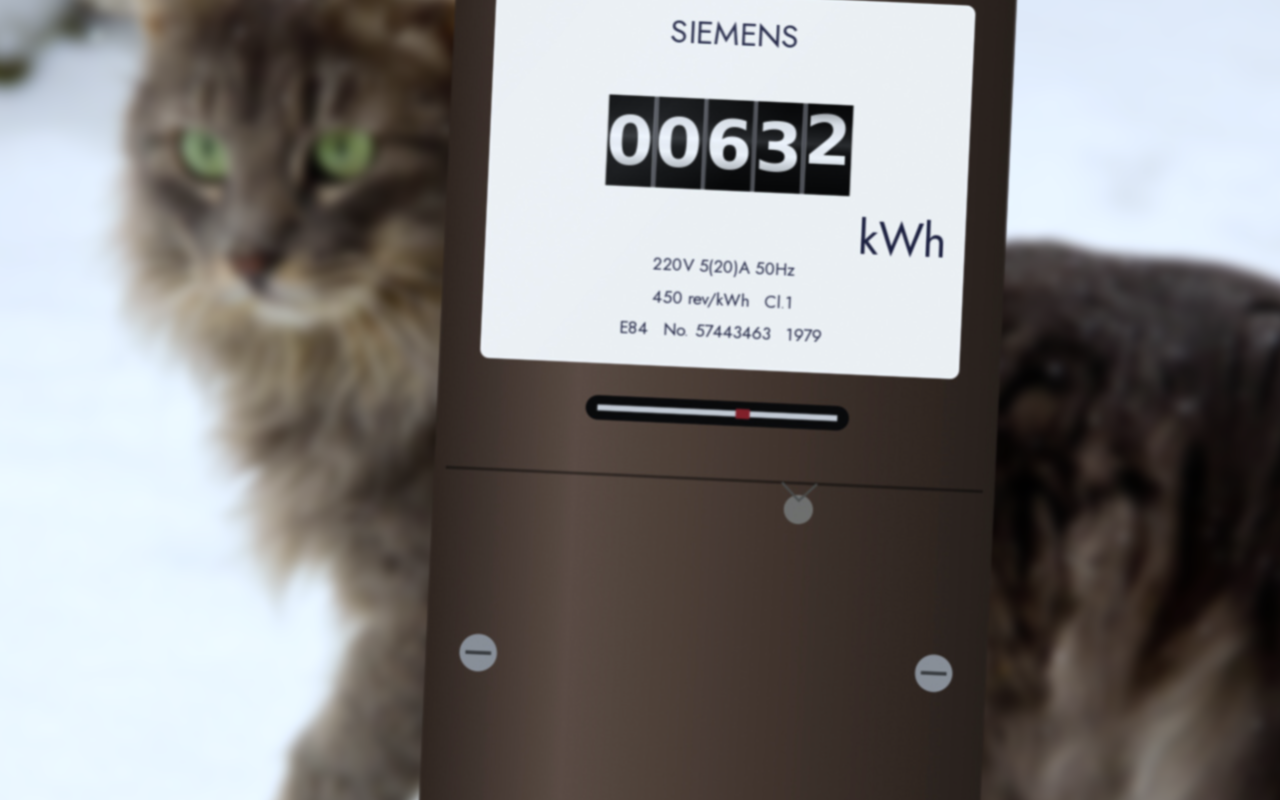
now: 632
